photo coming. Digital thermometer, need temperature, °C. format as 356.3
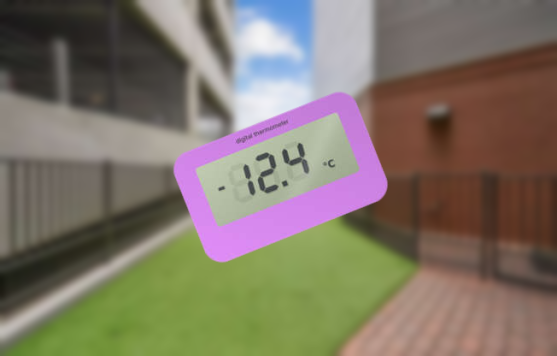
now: -12.4
